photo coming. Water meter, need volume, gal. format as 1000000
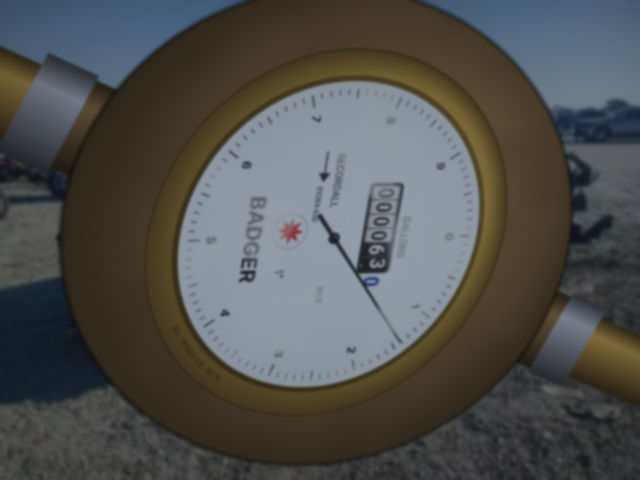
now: 631.4
